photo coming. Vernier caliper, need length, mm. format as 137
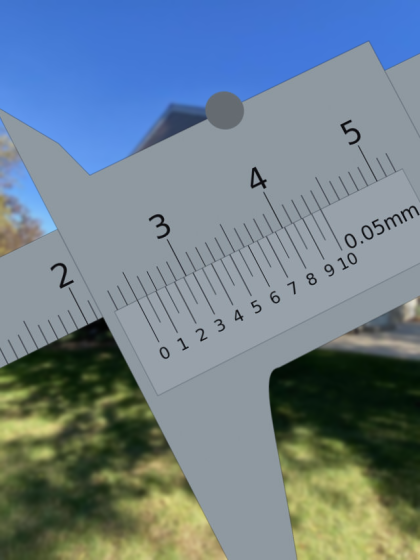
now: 25.0
